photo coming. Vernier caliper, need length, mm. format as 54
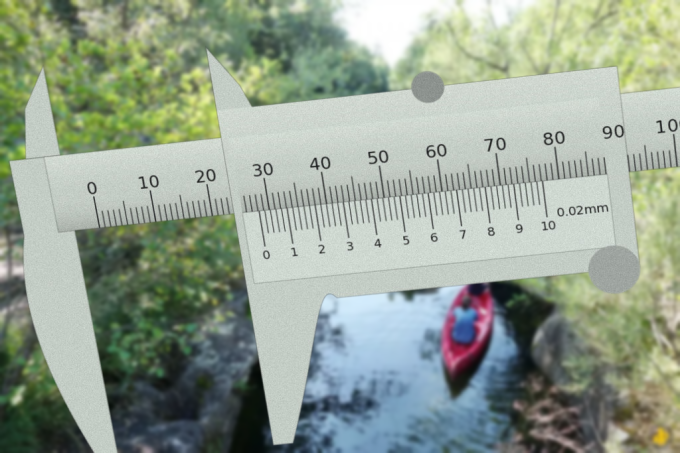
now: 28.2
